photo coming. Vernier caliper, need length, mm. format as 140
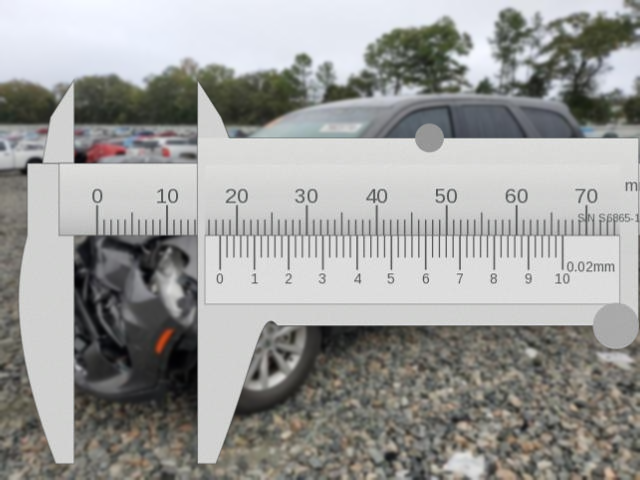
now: 17.6
